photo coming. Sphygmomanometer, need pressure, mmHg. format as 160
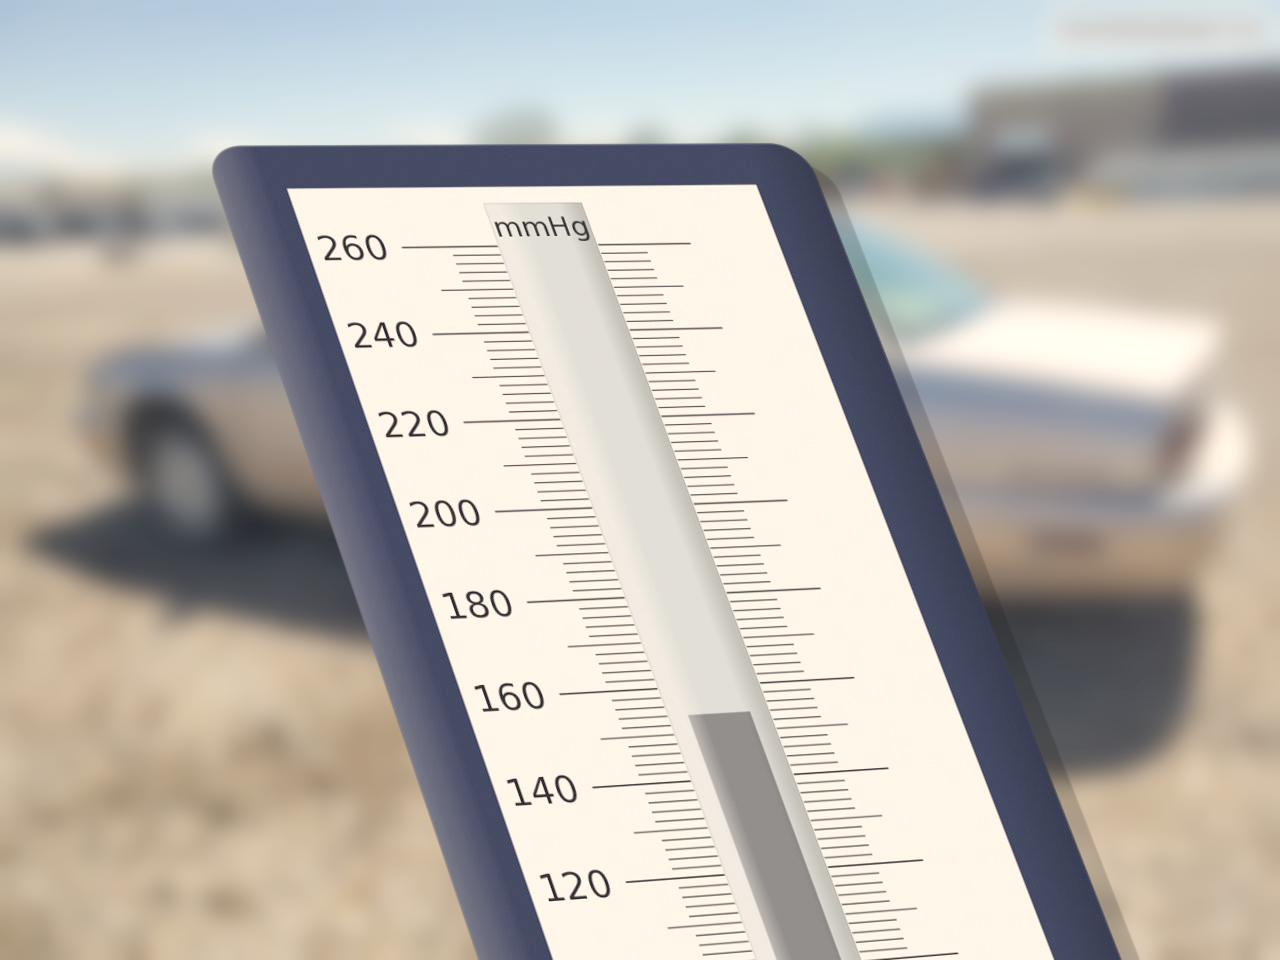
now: 154
